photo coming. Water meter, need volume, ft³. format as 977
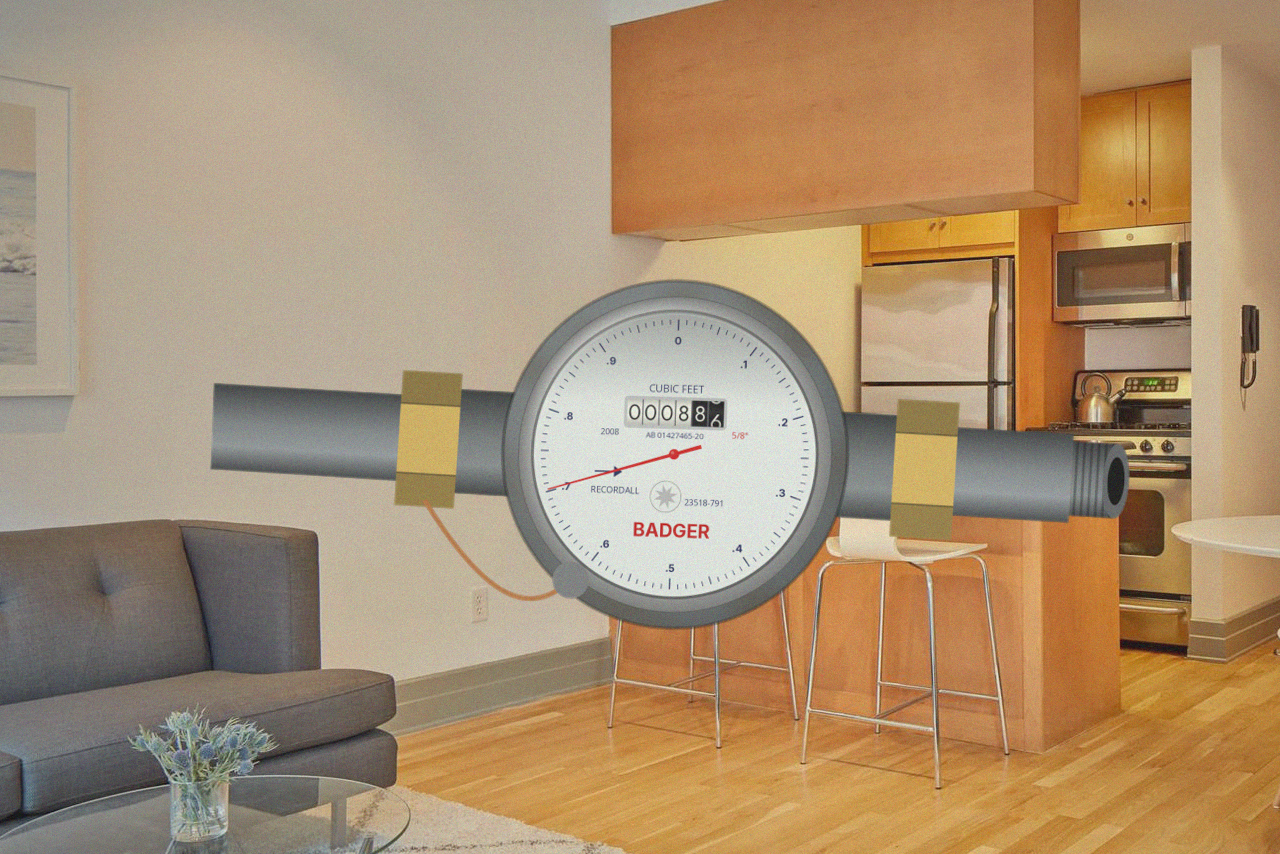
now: 885.70
